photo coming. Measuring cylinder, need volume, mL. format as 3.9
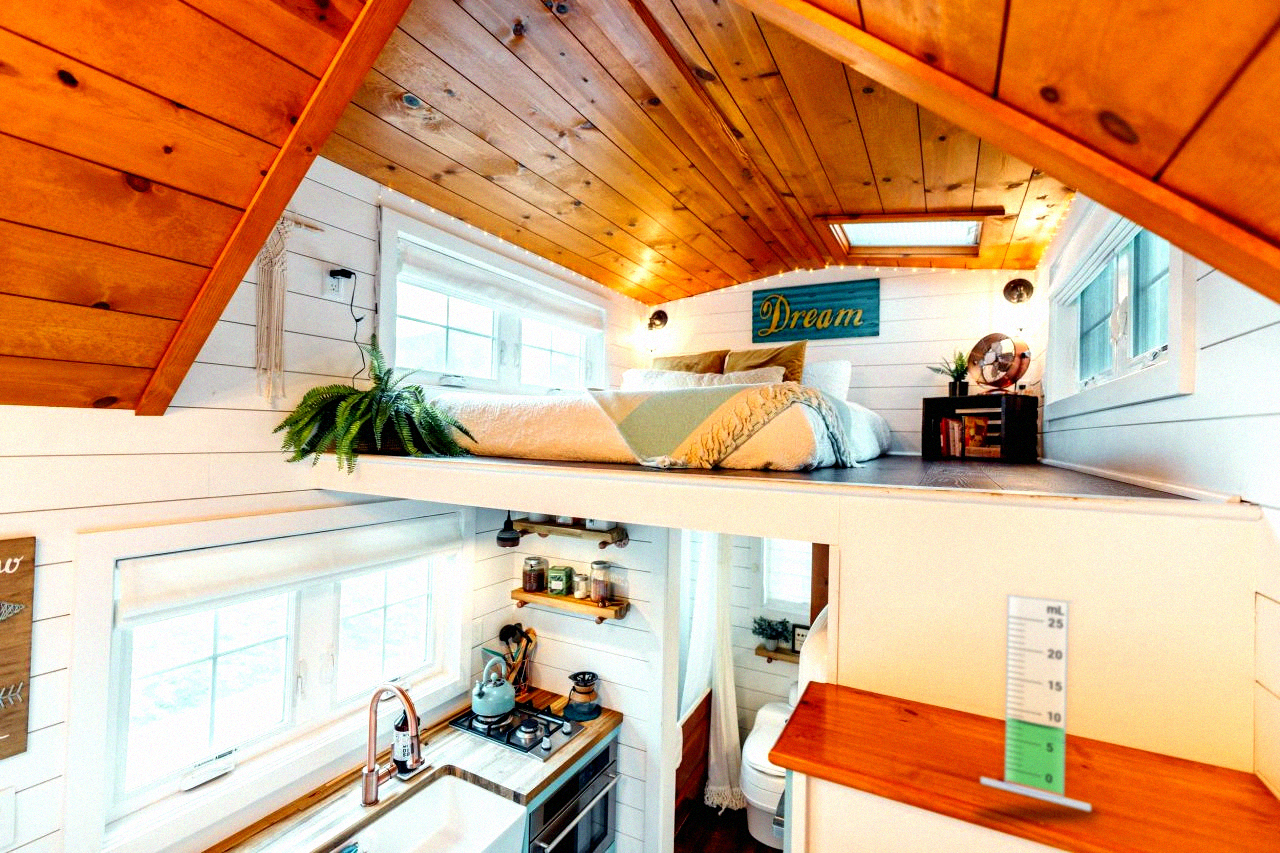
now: 8
